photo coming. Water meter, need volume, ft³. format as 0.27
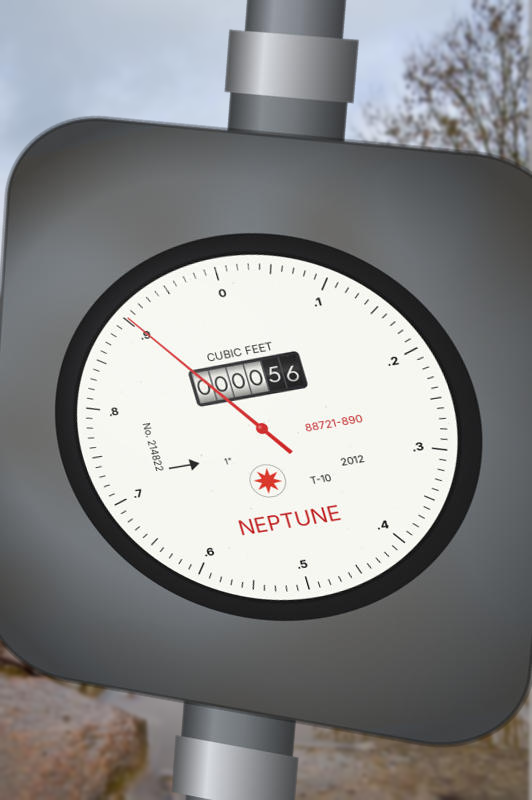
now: 55.90
